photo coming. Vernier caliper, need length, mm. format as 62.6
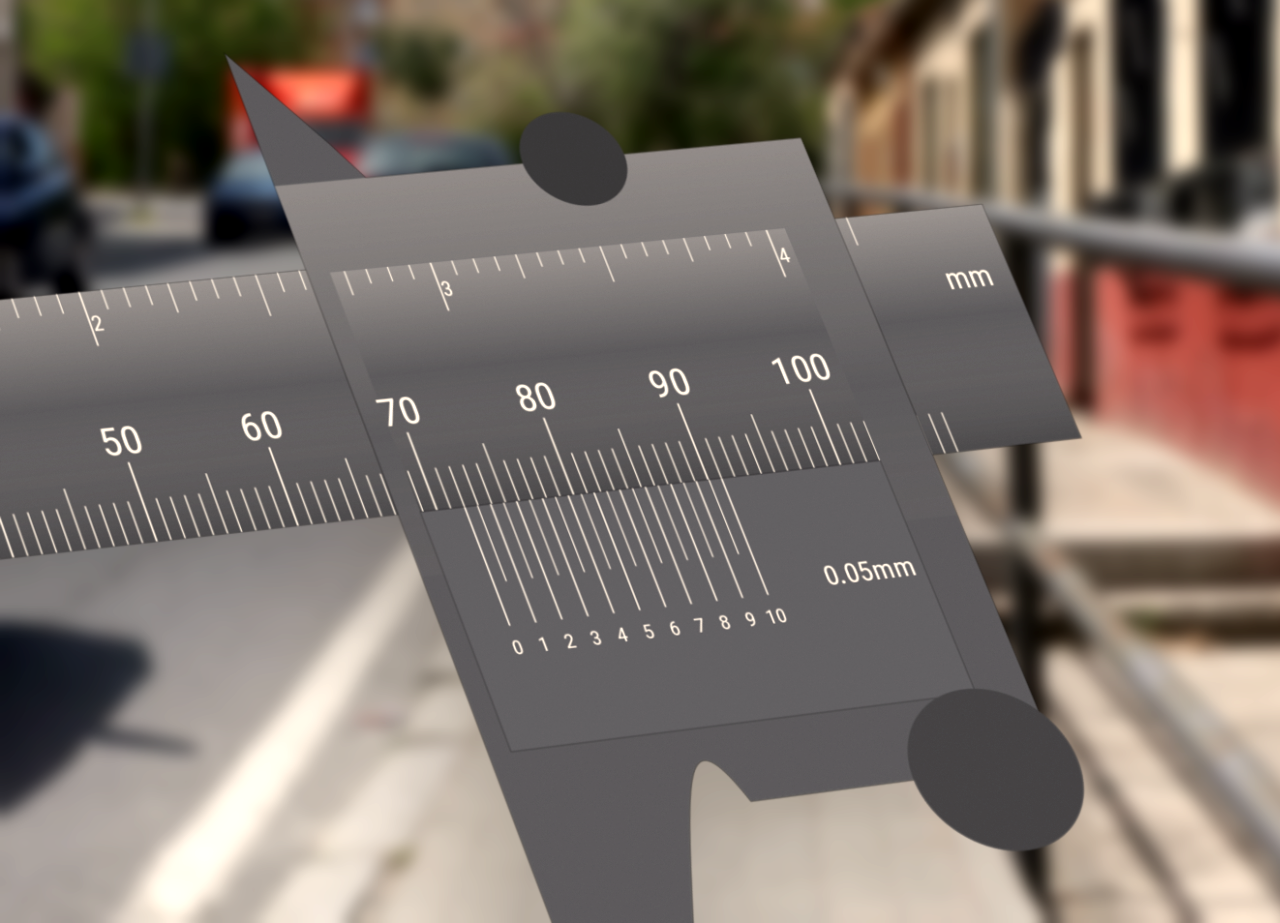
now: 72.0
